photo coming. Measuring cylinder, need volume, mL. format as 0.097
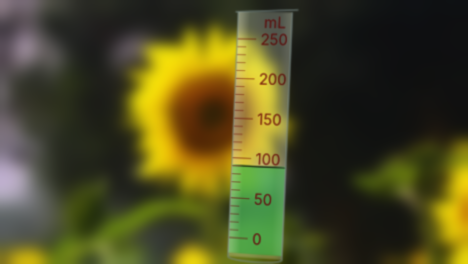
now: 90
